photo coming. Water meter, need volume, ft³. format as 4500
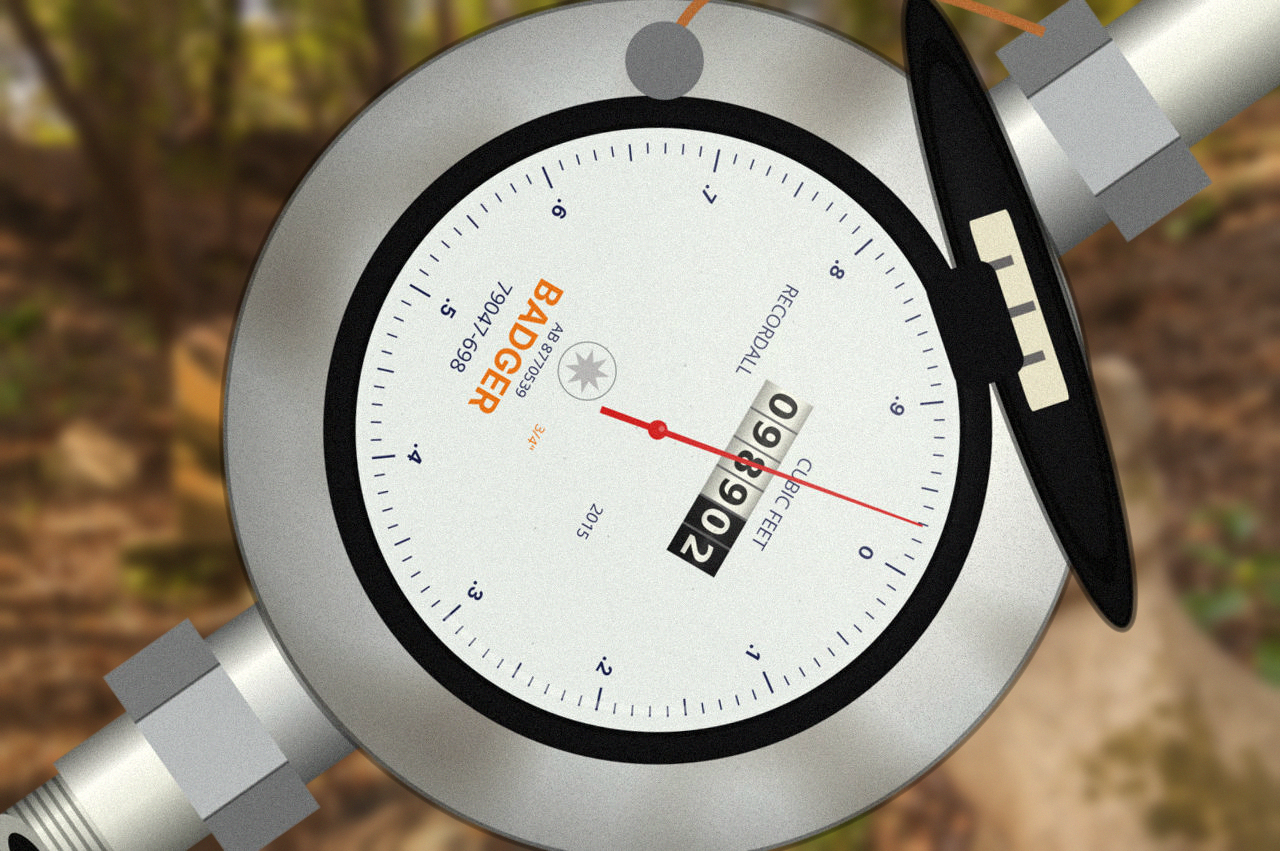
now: 98901.97
